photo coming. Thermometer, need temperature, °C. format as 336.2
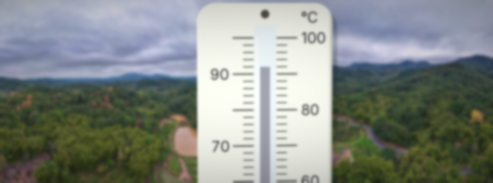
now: 92
